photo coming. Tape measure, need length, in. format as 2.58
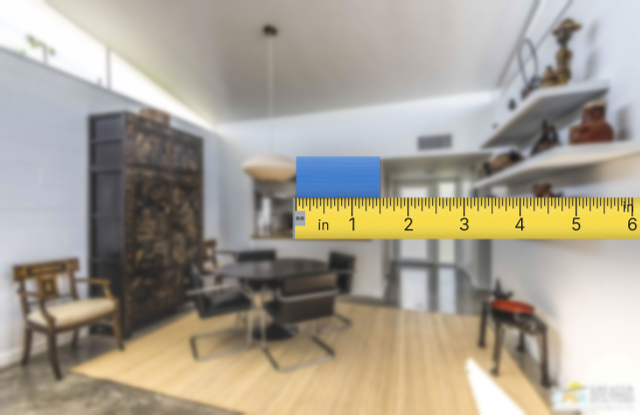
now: 1.5
